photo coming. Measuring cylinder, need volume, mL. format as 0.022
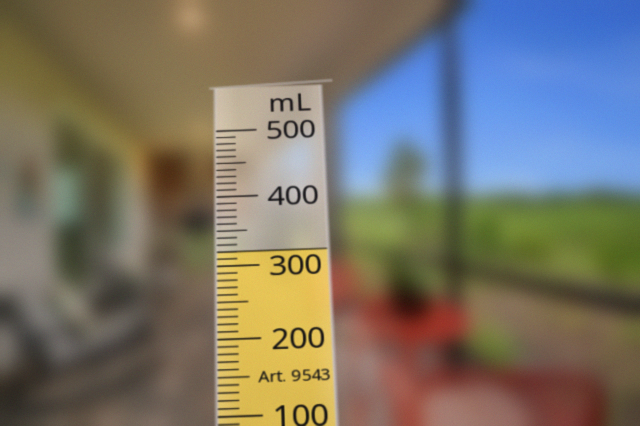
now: 320
